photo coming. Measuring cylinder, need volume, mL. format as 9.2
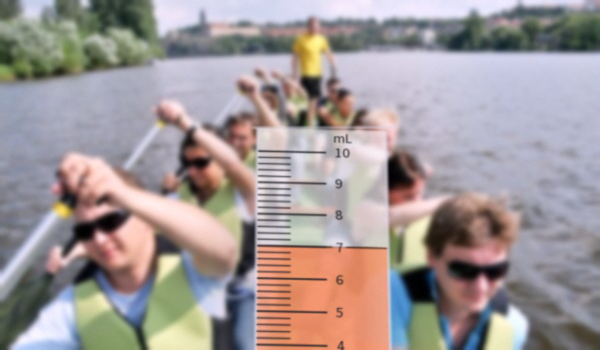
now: 7
